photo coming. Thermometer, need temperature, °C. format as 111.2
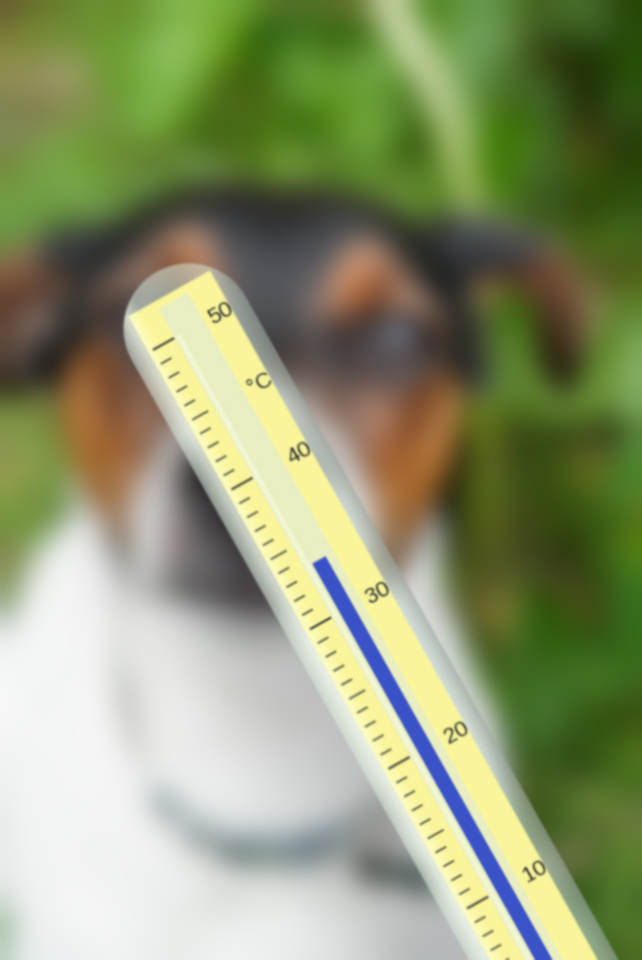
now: 33.5
